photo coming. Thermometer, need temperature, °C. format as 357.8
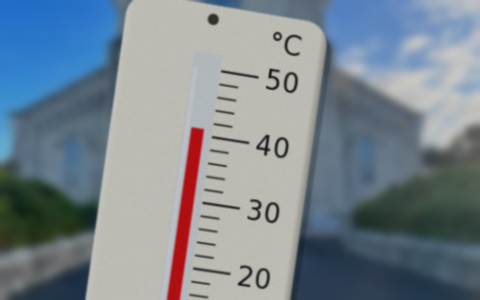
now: 41
